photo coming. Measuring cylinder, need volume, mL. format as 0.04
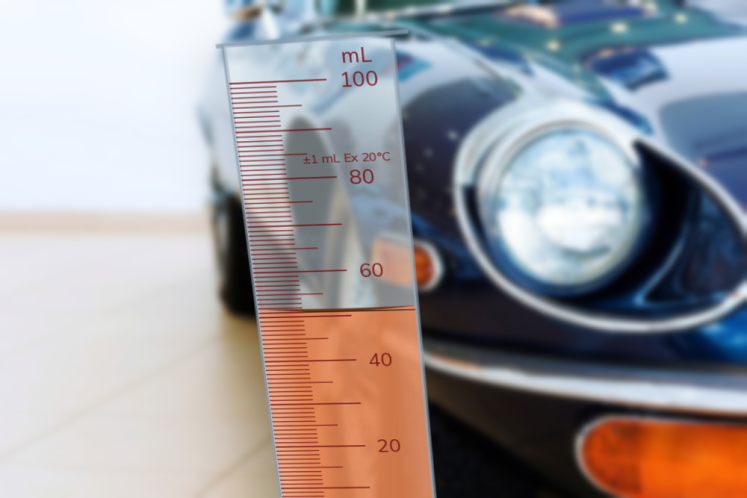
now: 51
